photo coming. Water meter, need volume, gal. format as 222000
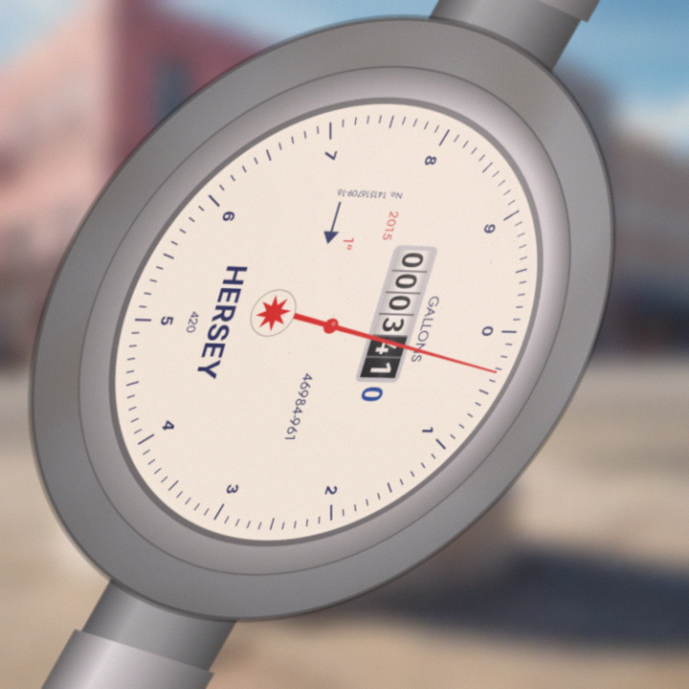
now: 3410.3
